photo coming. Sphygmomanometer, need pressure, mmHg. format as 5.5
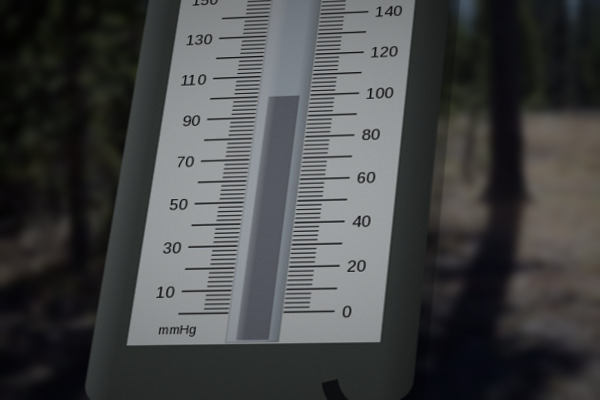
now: 100
